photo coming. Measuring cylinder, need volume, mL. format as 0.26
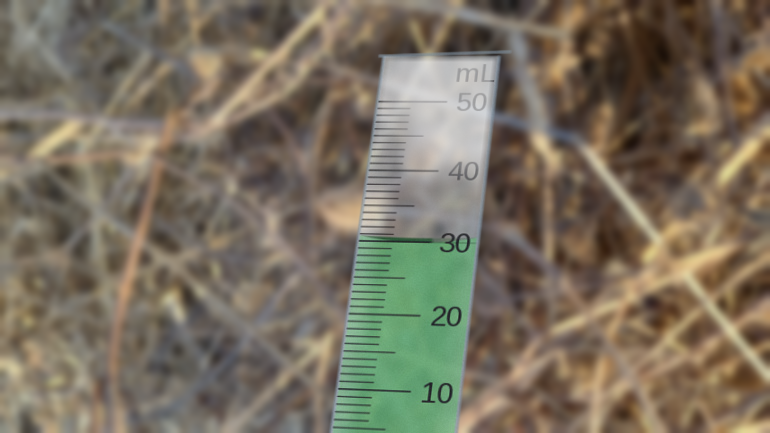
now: 30
